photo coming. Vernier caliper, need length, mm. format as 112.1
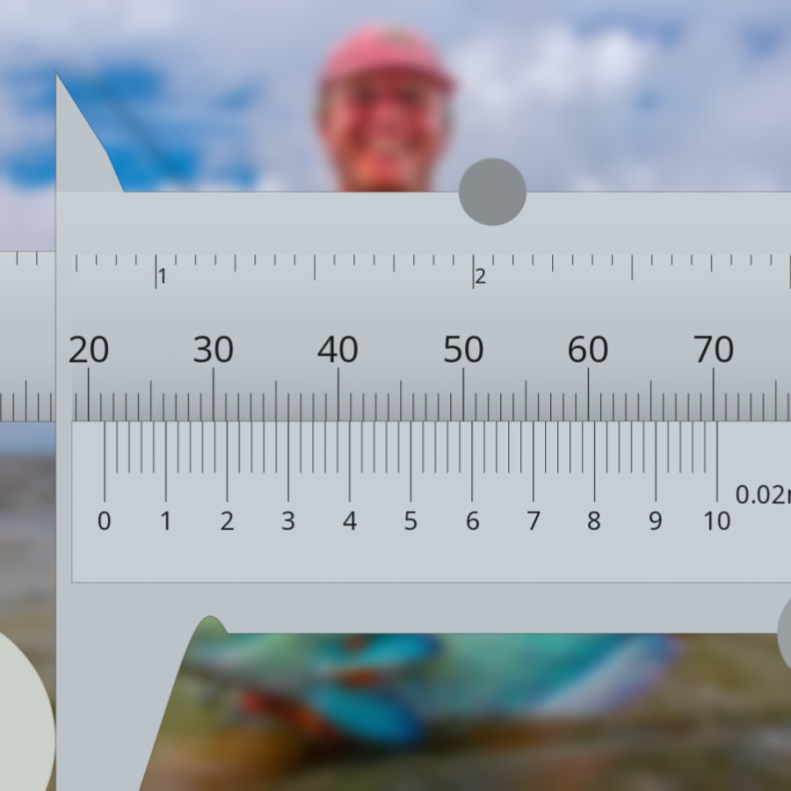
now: 21.3
